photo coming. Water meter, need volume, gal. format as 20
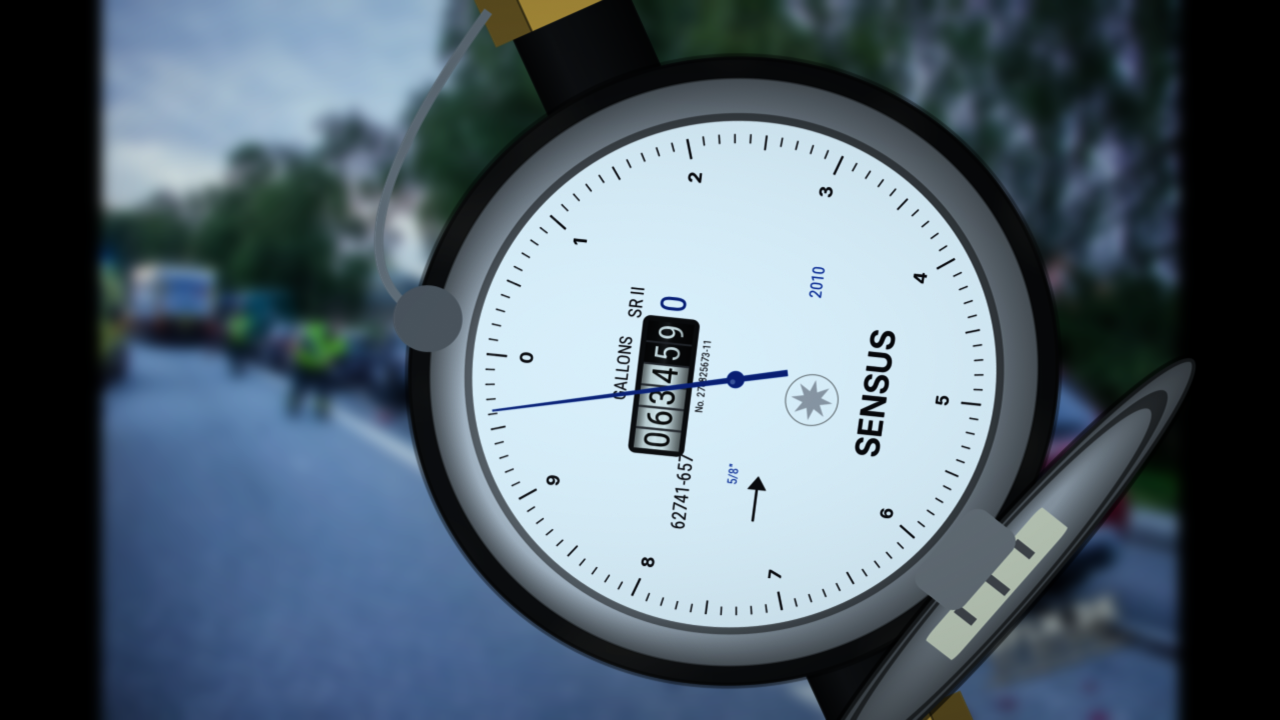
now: 634589.6
